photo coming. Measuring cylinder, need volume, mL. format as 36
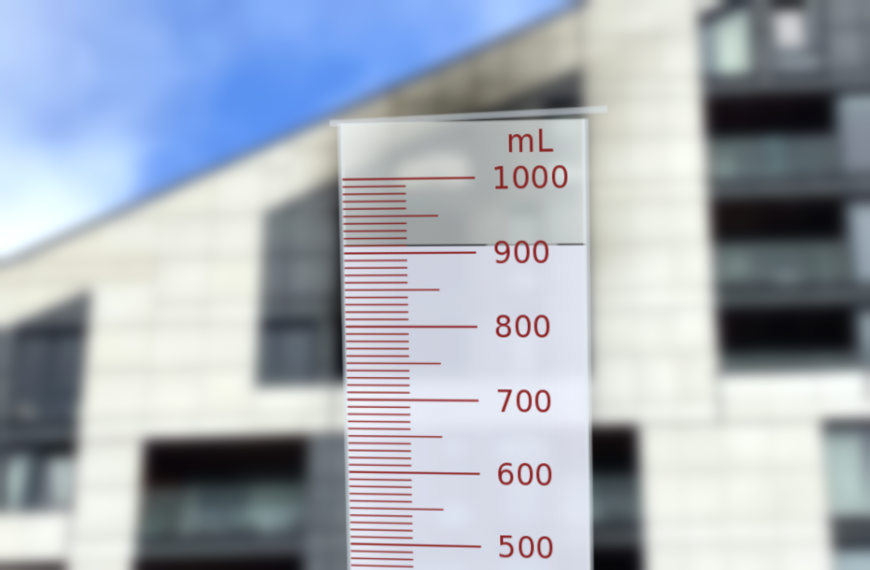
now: 910
